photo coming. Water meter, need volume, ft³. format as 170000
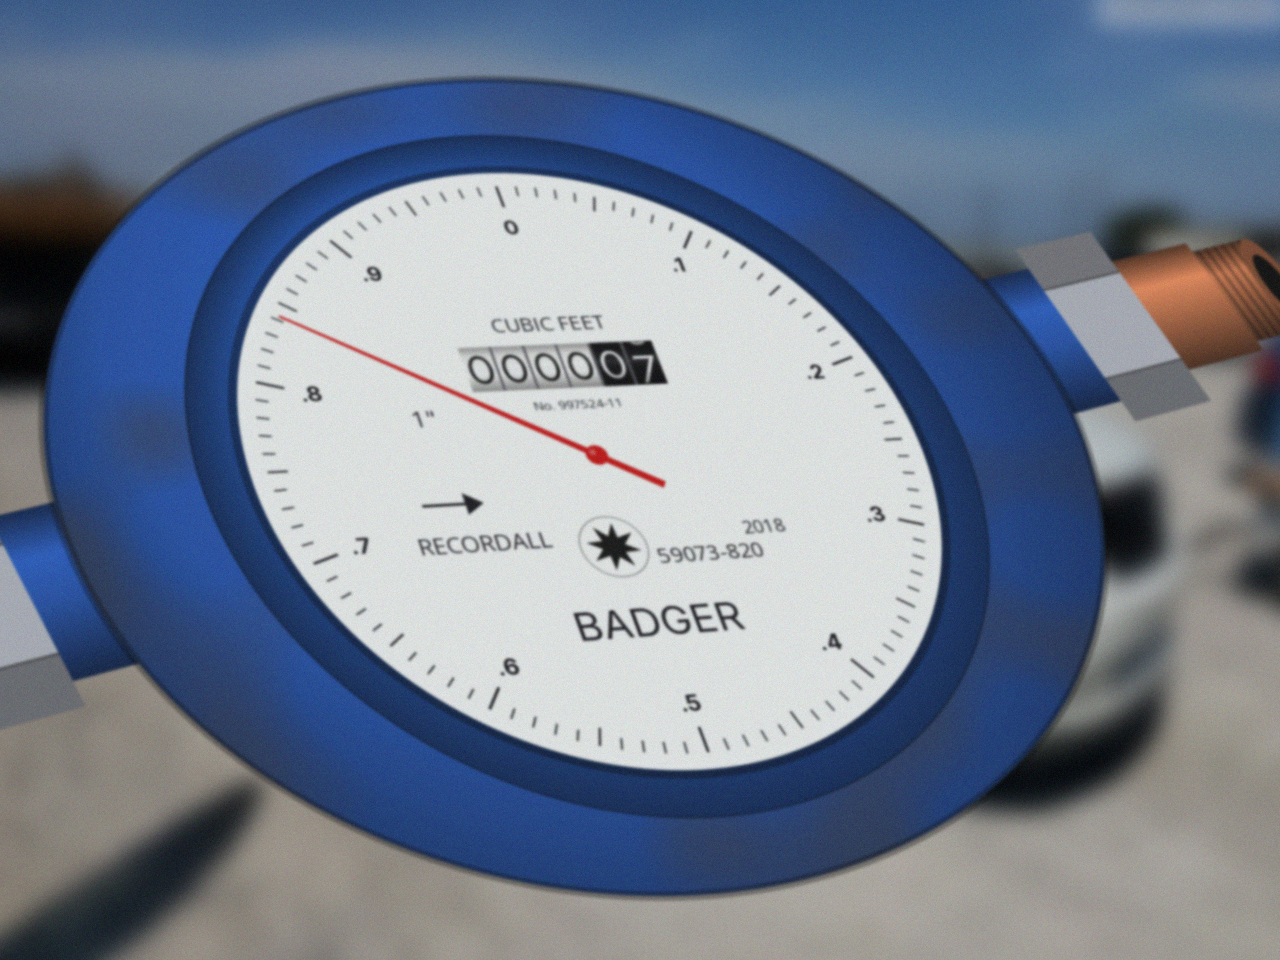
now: 6.84
